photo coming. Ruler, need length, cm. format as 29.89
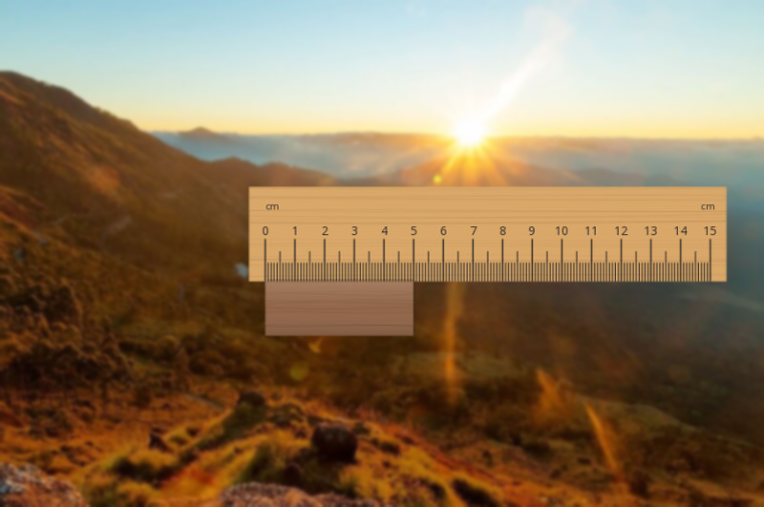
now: 5
